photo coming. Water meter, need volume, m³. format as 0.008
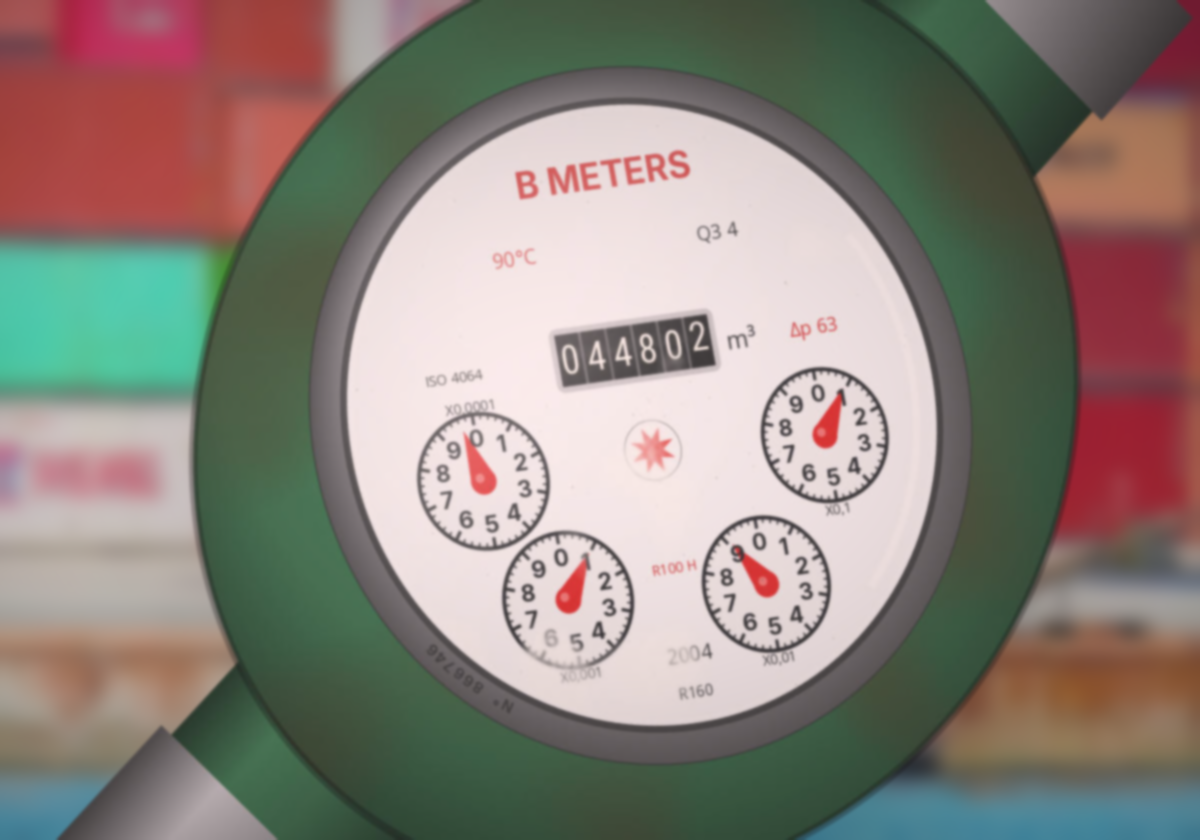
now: 44802.0909
